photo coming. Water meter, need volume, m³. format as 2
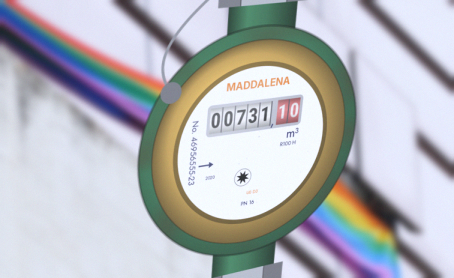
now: 731.10
